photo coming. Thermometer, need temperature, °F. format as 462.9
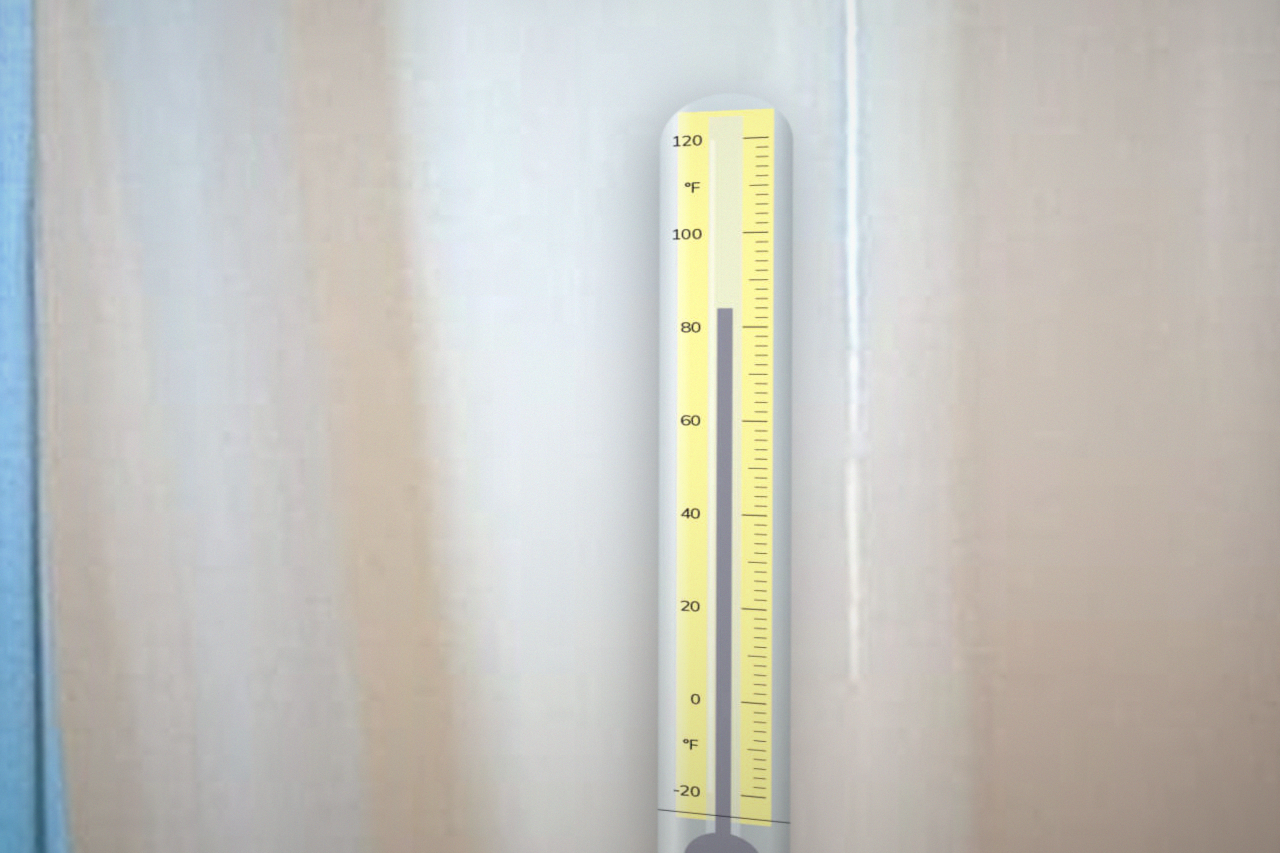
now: 84
